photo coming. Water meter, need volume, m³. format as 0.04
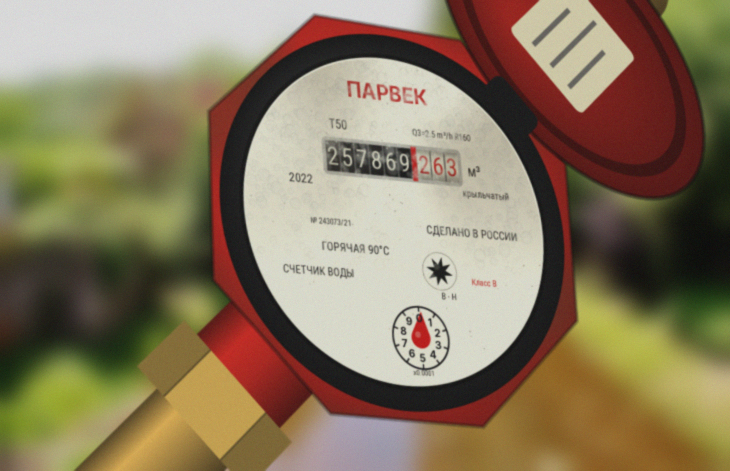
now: 257869.2630
